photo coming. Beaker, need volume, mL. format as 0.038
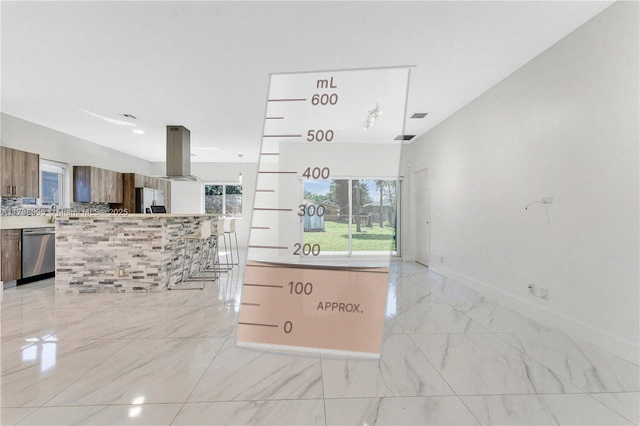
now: 150
